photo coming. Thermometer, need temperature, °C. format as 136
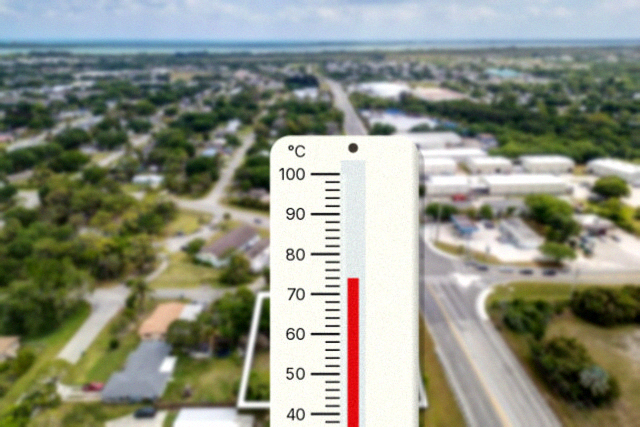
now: 74
